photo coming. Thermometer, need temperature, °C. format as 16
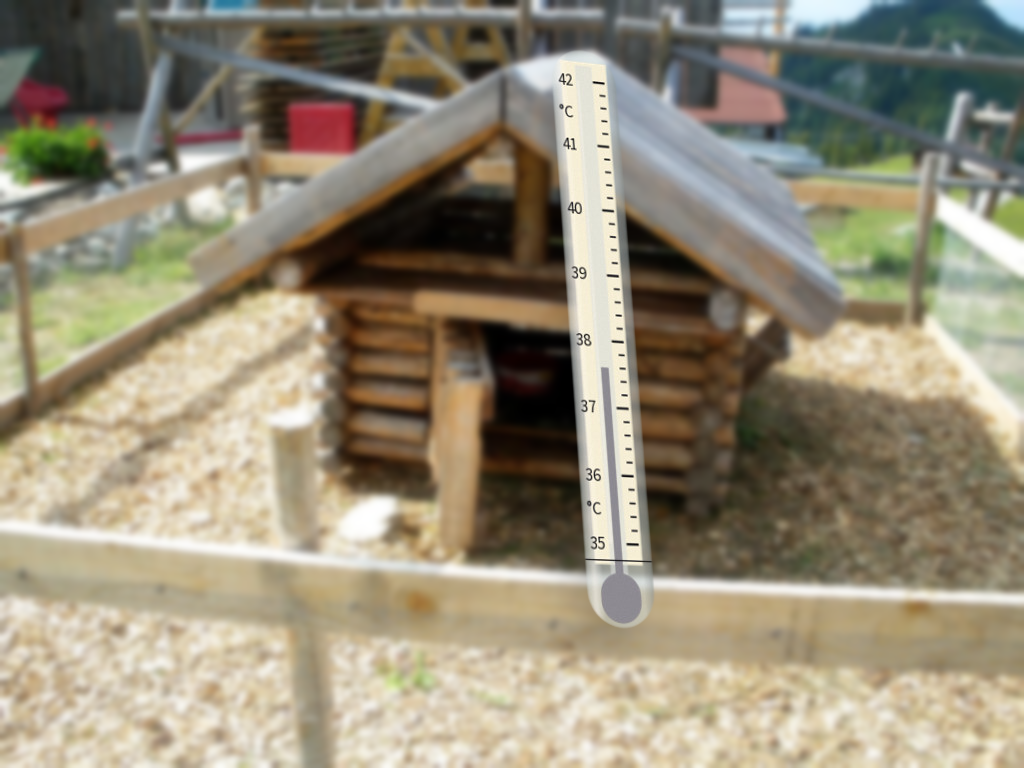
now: 37.6
